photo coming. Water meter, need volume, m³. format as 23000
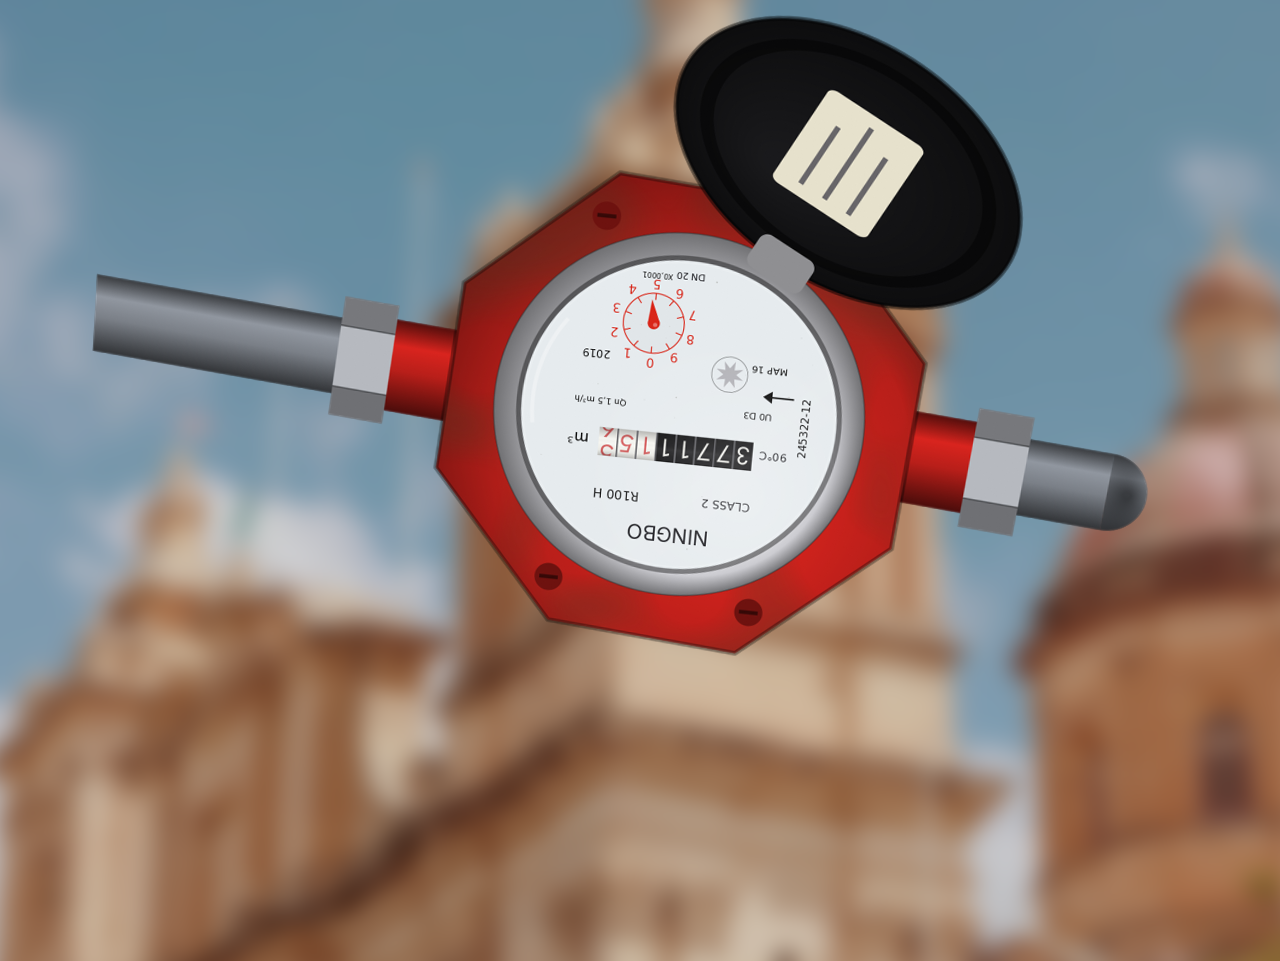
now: 37711.1554
